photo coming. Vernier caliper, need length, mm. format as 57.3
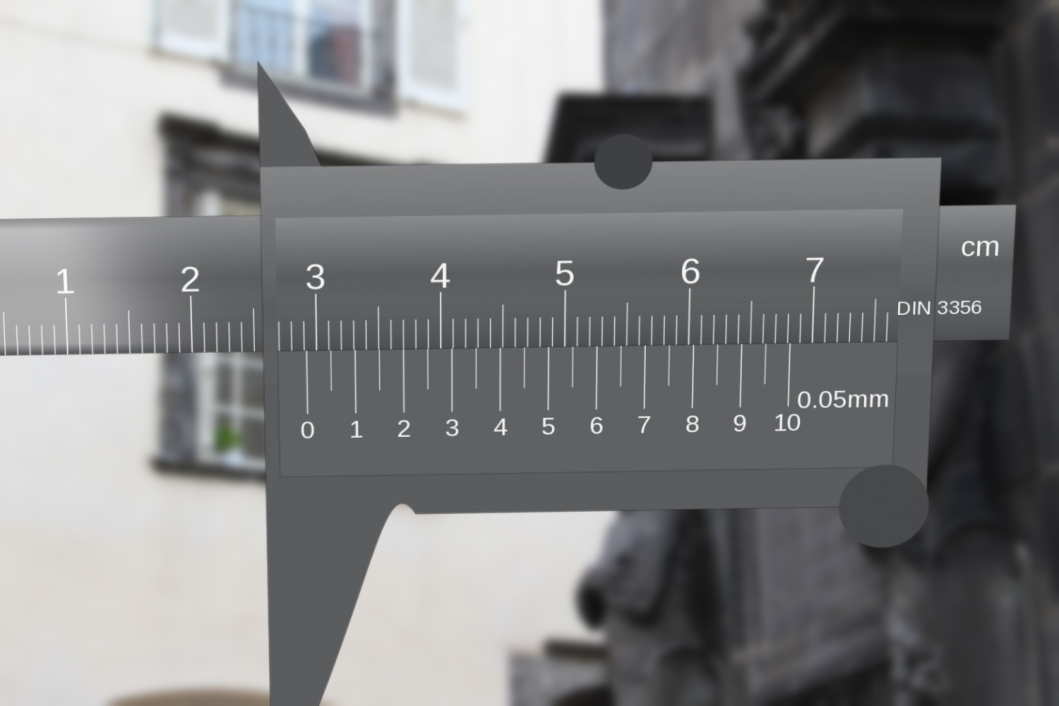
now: 29.2
